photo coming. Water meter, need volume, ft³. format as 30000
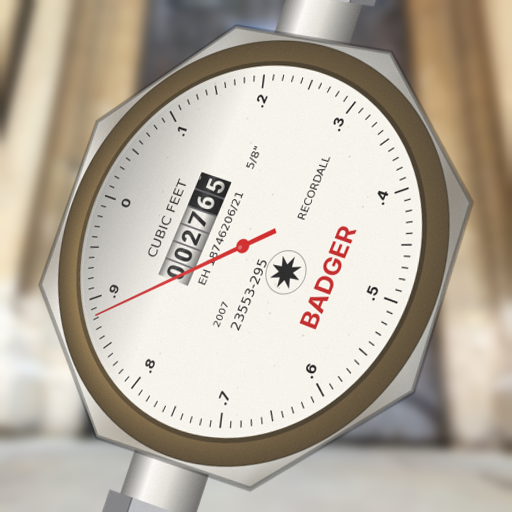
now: 2764.88
